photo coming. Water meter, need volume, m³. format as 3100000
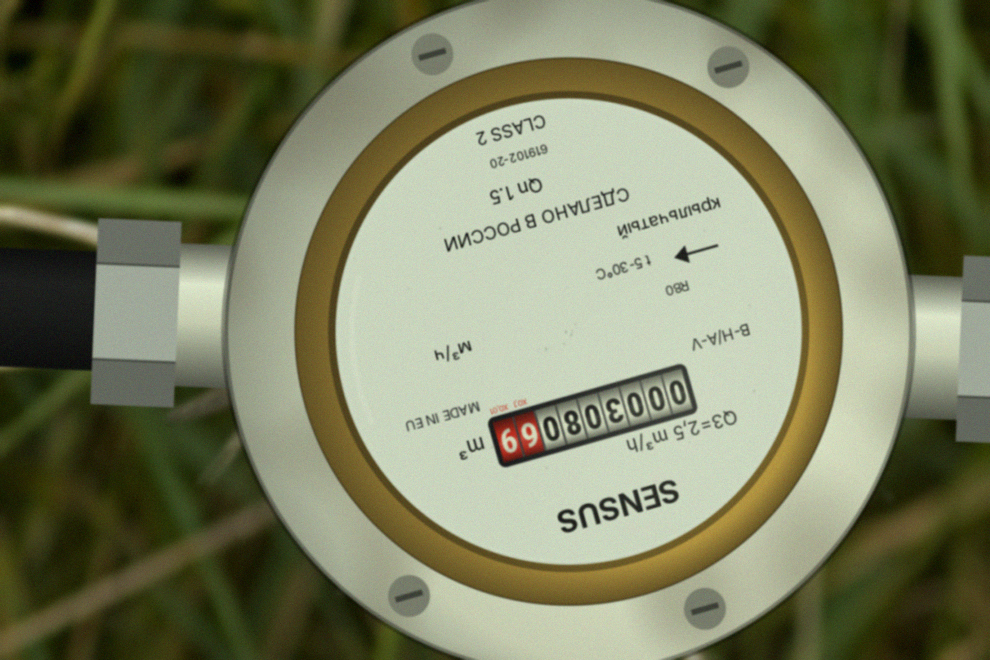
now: 3080.69
